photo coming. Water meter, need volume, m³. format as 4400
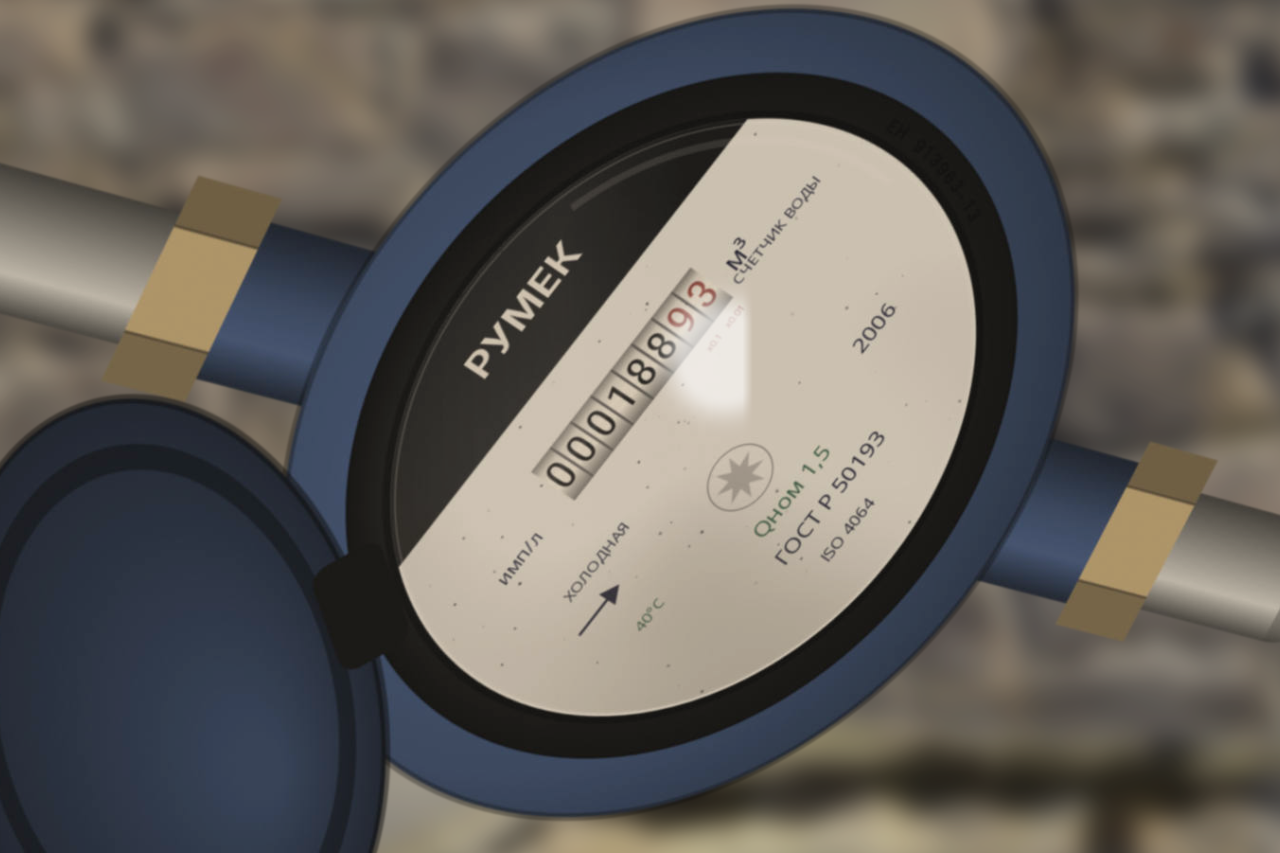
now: 188.93
